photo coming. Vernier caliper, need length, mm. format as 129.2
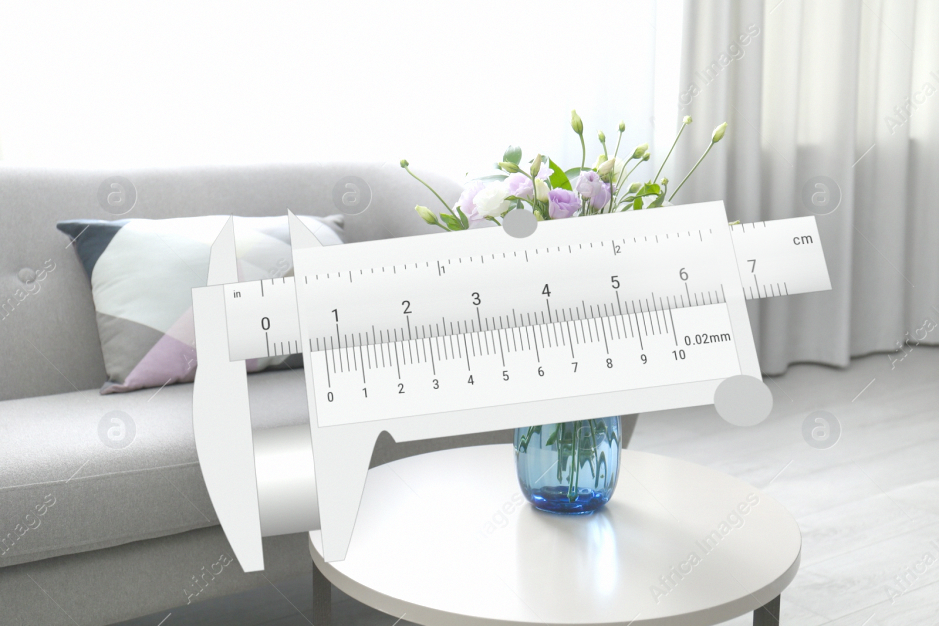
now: 8.0
